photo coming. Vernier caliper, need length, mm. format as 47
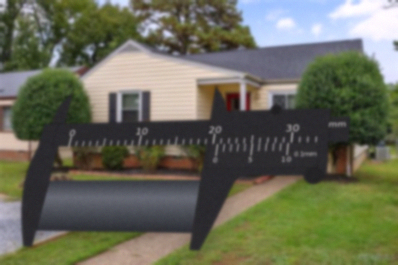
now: 20.6
